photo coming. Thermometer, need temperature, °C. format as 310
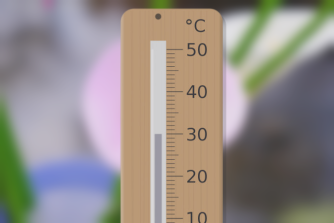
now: 30
